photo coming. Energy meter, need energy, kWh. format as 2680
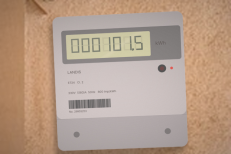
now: 101.5
